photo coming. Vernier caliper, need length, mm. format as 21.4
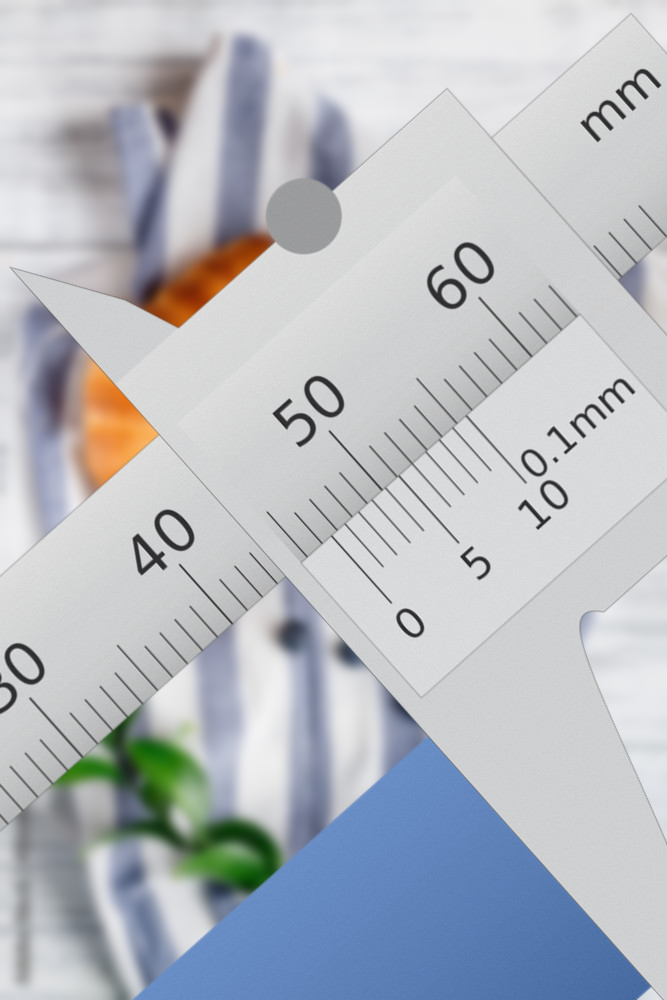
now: 46.6
